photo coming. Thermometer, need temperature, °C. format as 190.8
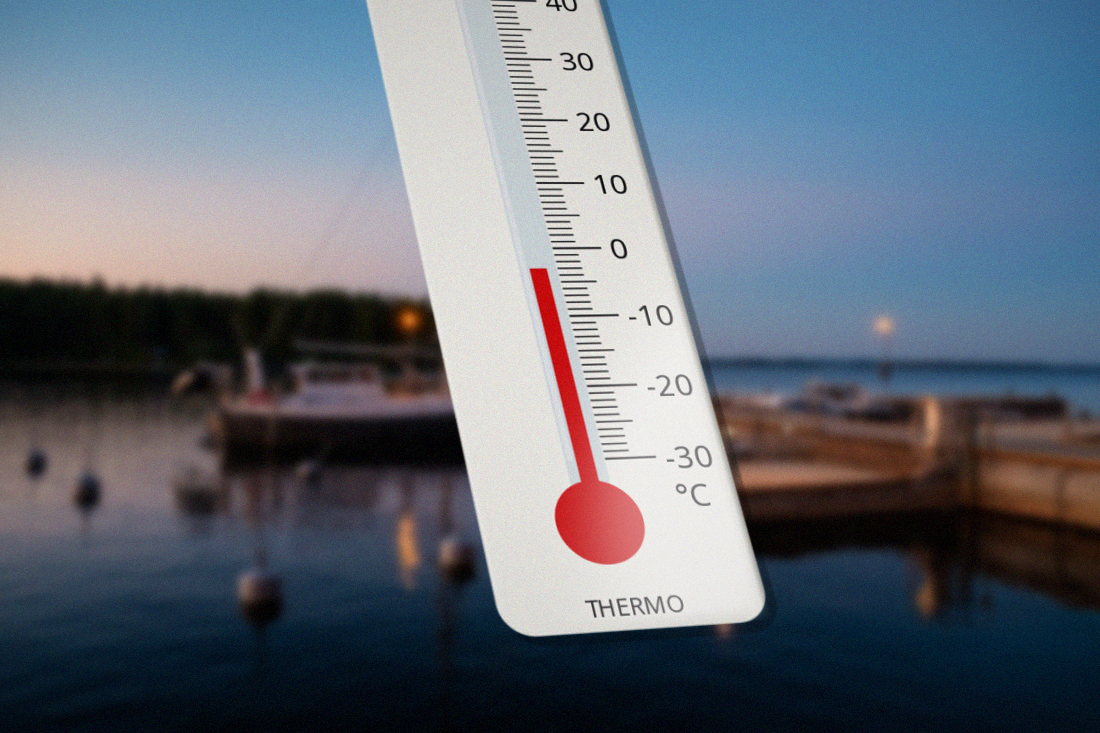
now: -3
